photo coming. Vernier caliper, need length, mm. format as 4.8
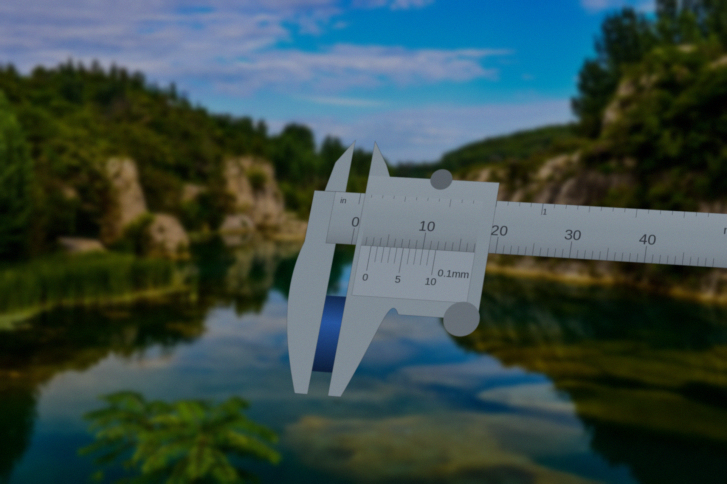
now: 2.8
